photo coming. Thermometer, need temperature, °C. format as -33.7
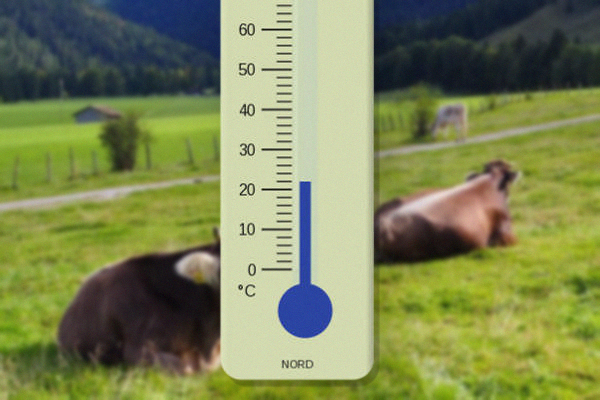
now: 22
